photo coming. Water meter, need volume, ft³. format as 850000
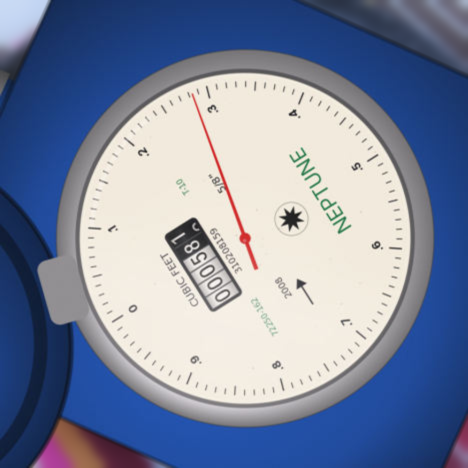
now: 581.28
